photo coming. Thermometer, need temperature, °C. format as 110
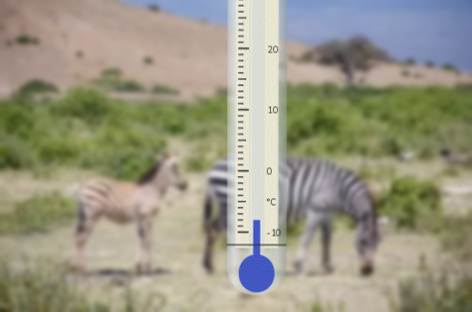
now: -8
